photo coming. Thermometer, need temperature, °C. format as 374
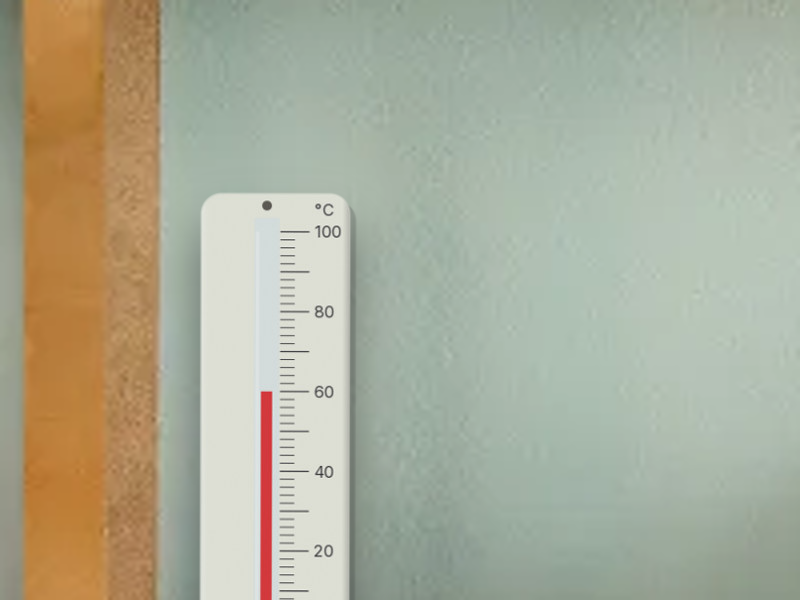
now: 60
